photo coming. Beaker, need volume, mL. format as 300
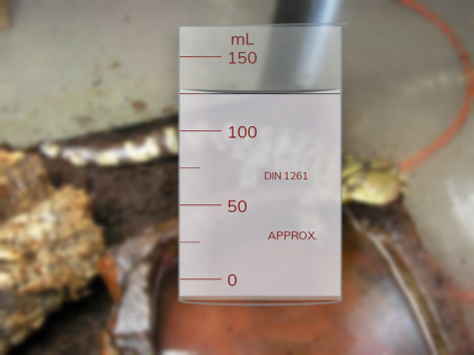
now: 125
